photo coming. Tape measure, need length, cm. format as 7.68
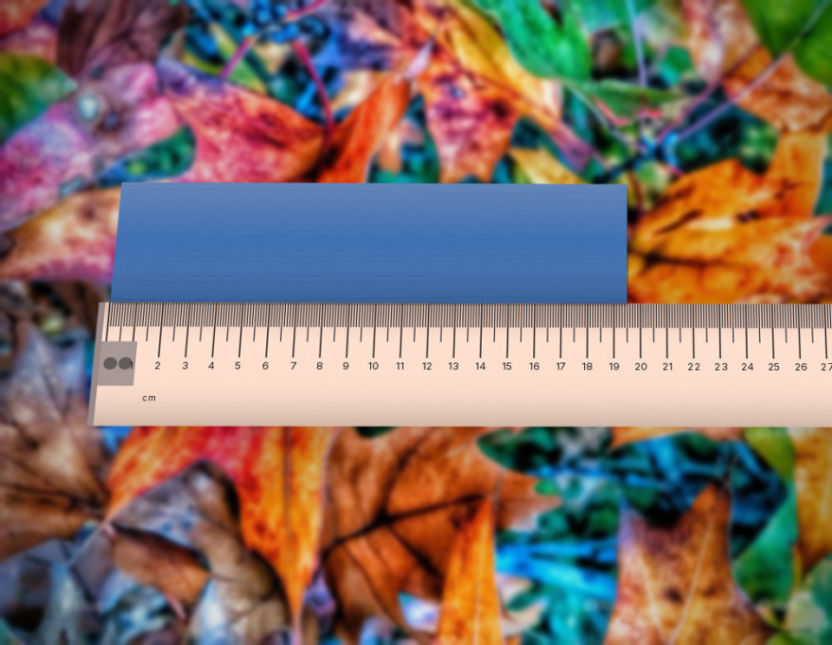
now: 19.5
